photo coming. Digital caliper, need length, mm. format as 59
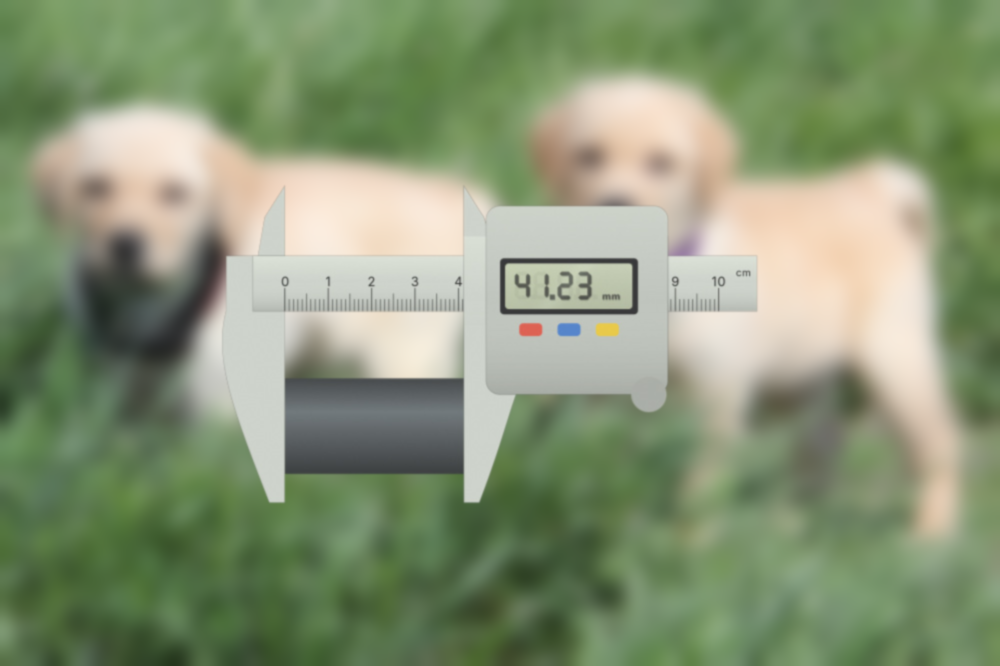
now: 41.23
